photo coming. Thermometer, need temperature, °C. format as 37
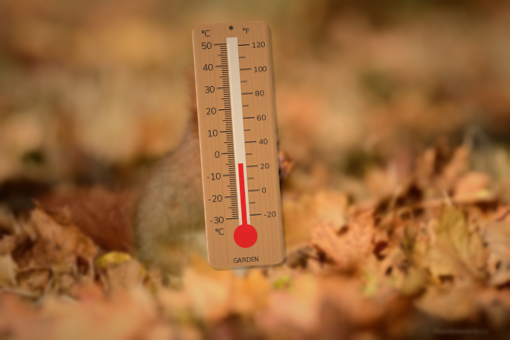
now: -5
